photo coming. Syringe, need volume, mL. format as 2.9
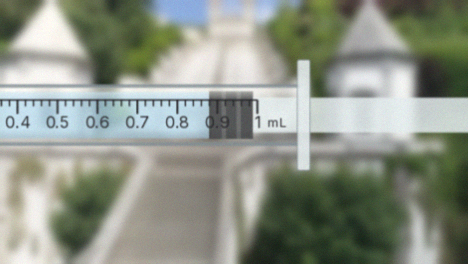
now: 0.88
